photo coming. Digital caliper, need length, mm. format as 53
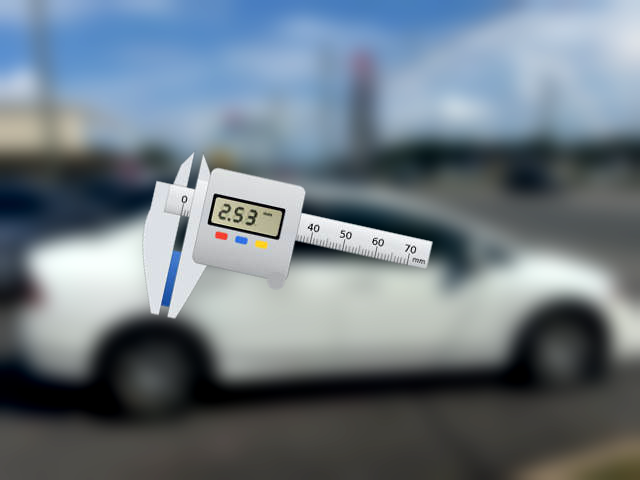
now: 2.53
